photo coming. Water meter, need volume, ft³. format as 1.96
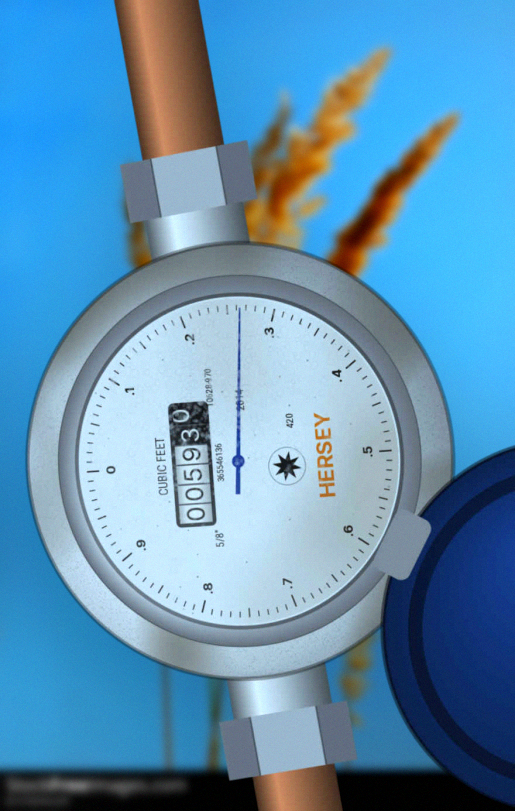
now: 5930.26
